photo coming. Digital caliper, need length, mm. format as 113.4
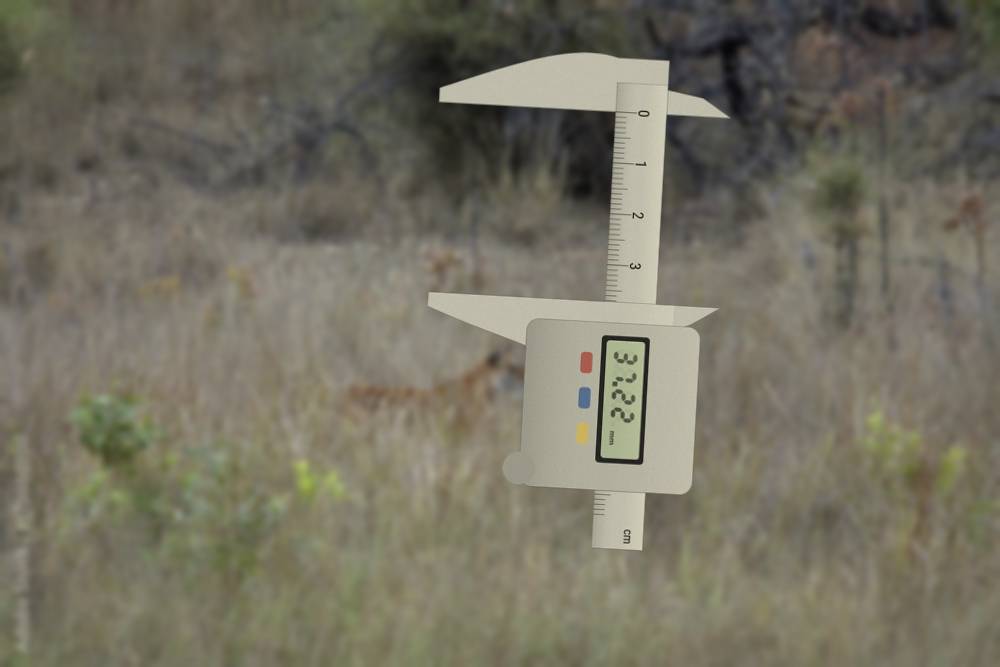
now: 37.22
